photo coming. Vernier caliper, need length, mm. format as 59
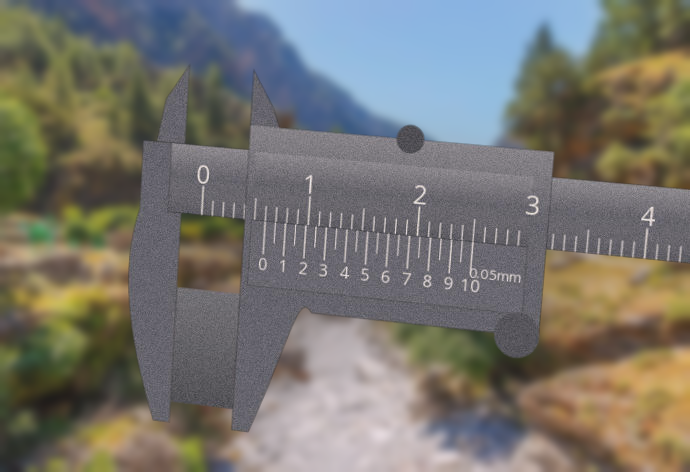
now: 6.0
